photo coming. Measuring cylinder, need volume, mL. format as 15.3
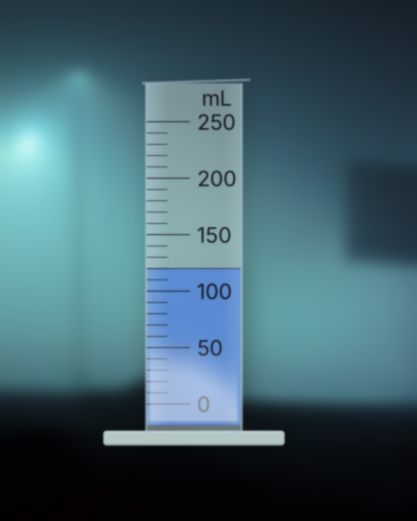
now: 120
